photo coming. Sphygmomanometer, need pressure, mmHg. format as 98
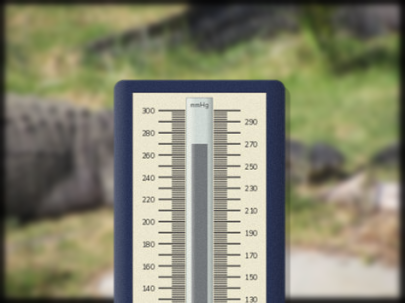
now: 270
